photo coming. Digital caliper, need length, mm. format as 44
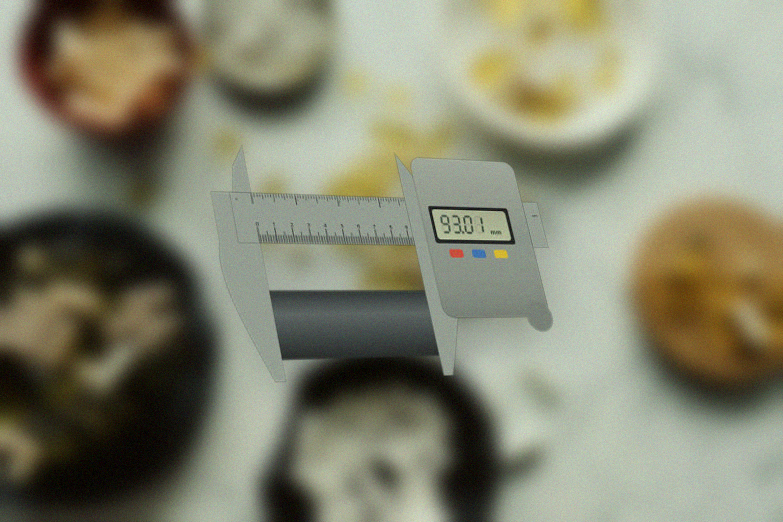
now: 93.01
